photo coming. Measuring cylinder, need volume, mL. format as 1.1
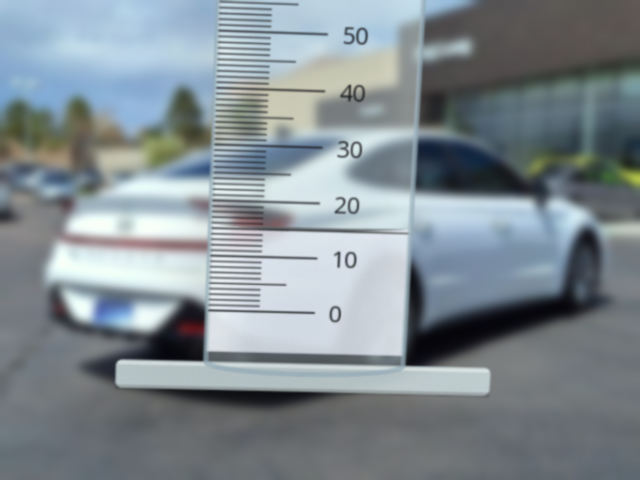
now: 15
